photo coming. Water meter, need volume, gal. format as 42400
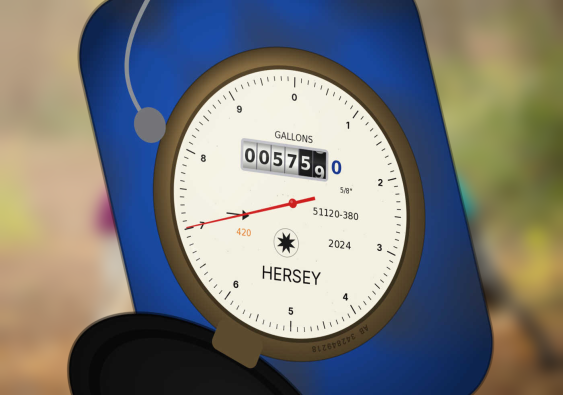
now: 57587.0
